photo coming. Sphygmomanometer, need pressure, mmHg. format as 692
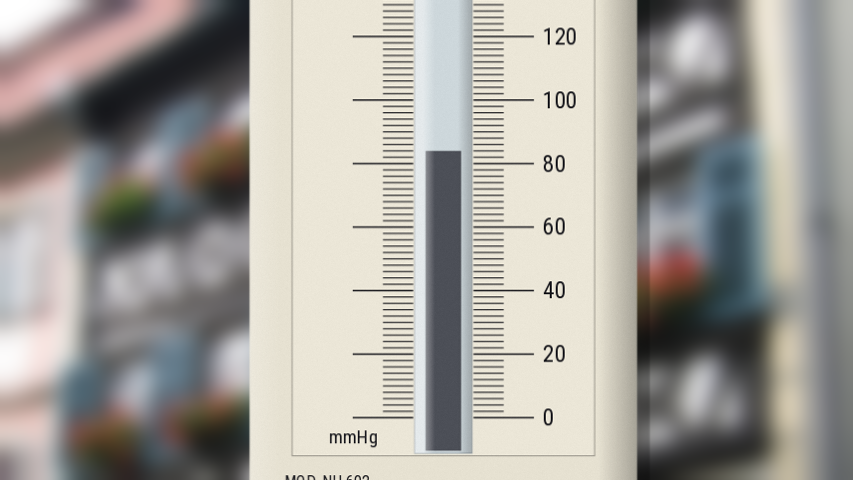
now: 84
